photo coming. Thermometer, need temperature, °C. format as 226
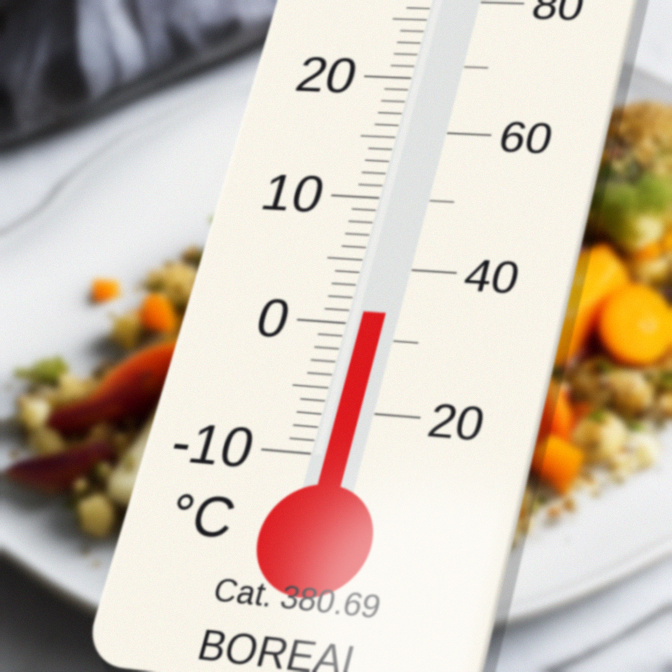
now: 1
